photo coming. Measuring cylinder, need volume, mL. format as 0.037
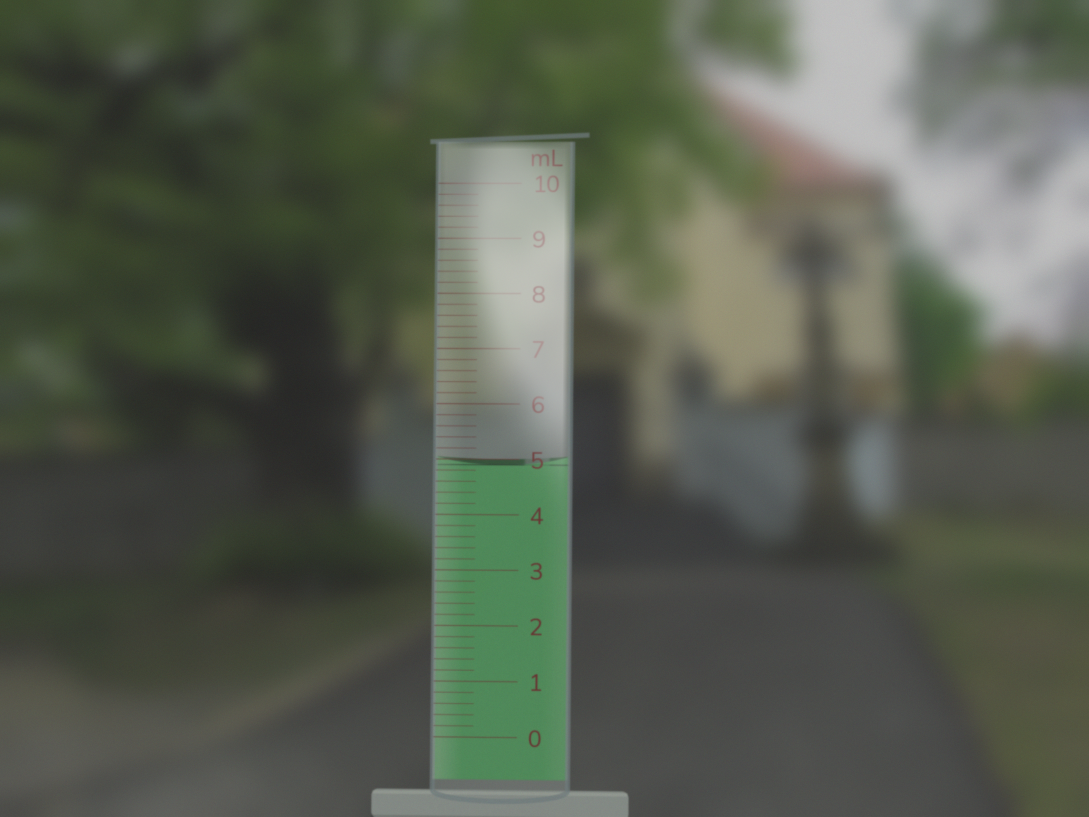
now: 4.9
